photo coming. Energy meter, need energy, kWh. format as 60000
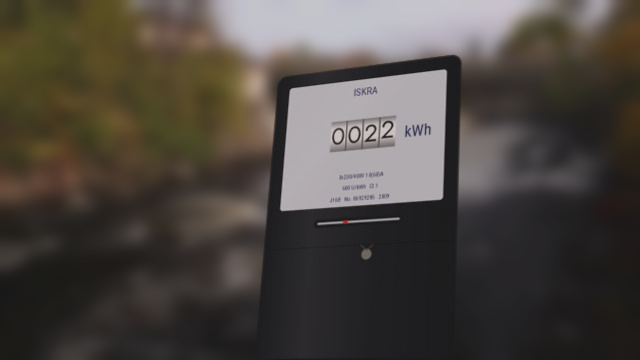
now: 22
